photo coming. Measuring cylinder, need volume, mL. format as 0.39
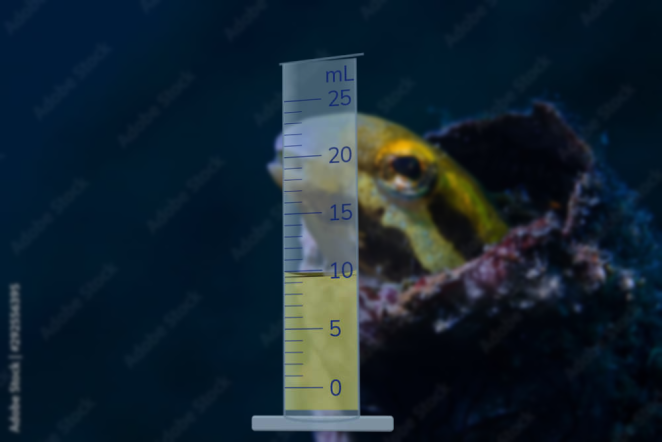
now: 9.5
